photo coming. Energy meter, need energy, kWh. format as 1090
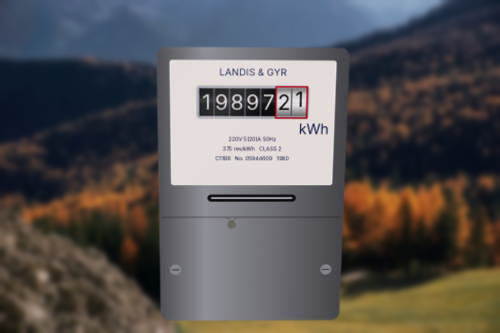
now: 19897.21
